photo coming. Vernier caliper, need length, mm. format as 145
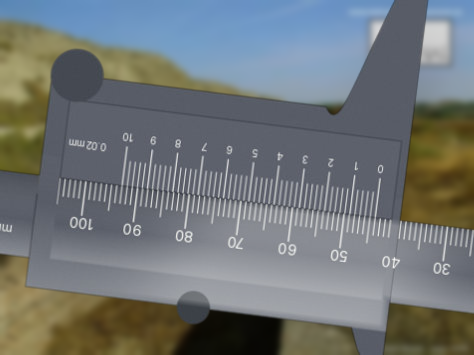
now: 44.0
